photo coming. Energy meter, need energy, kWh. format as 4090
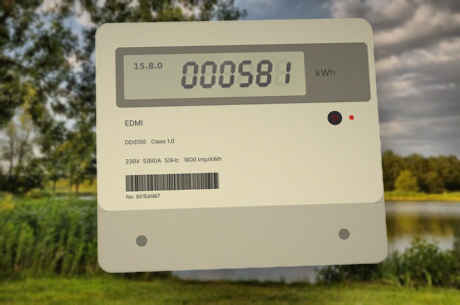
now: 581
